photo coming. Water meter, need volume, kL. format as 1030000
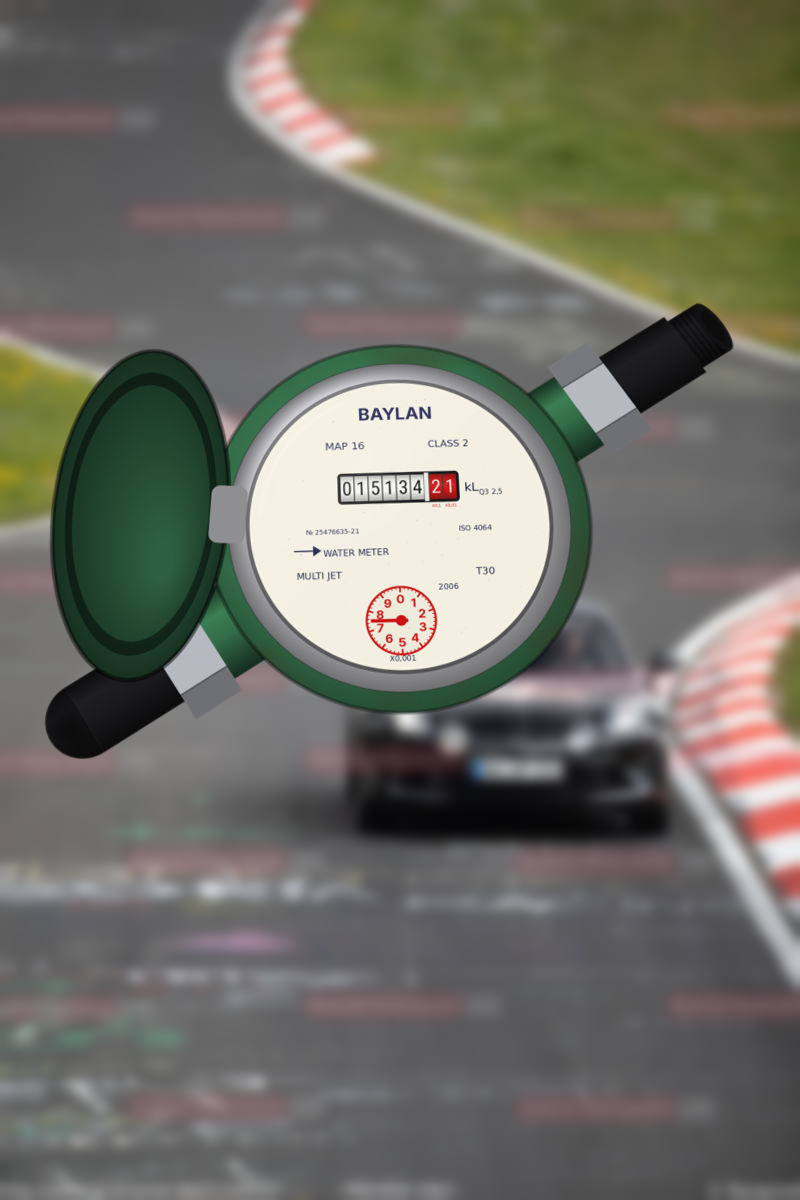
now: 15134.217
